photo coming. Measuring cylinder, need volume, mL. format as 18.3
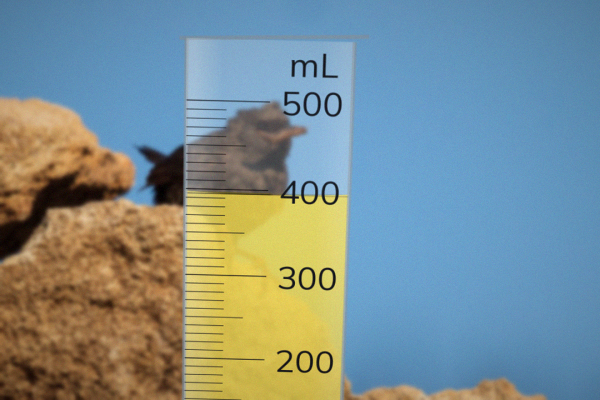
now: 395
